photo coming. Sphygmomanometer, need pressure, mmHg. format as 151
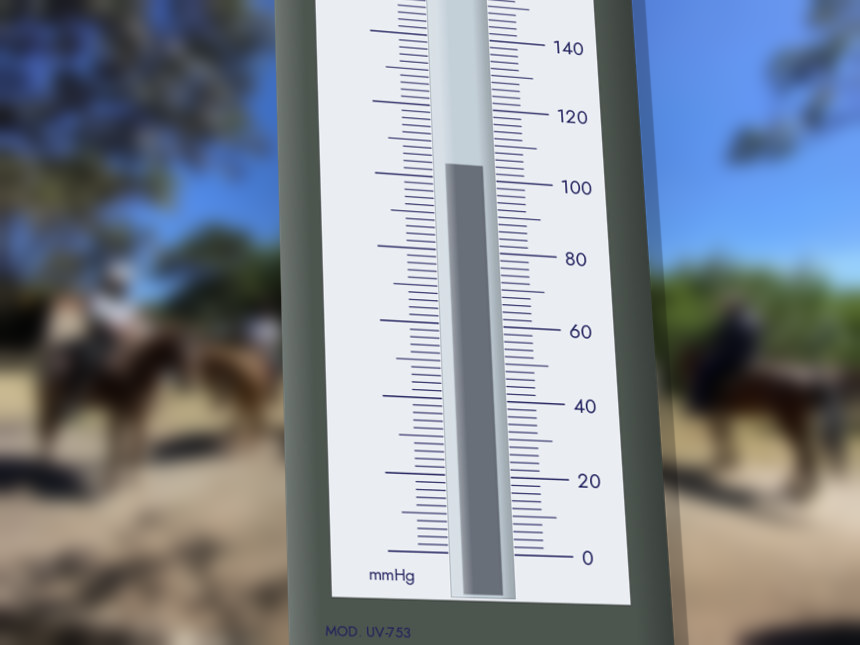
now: 104
